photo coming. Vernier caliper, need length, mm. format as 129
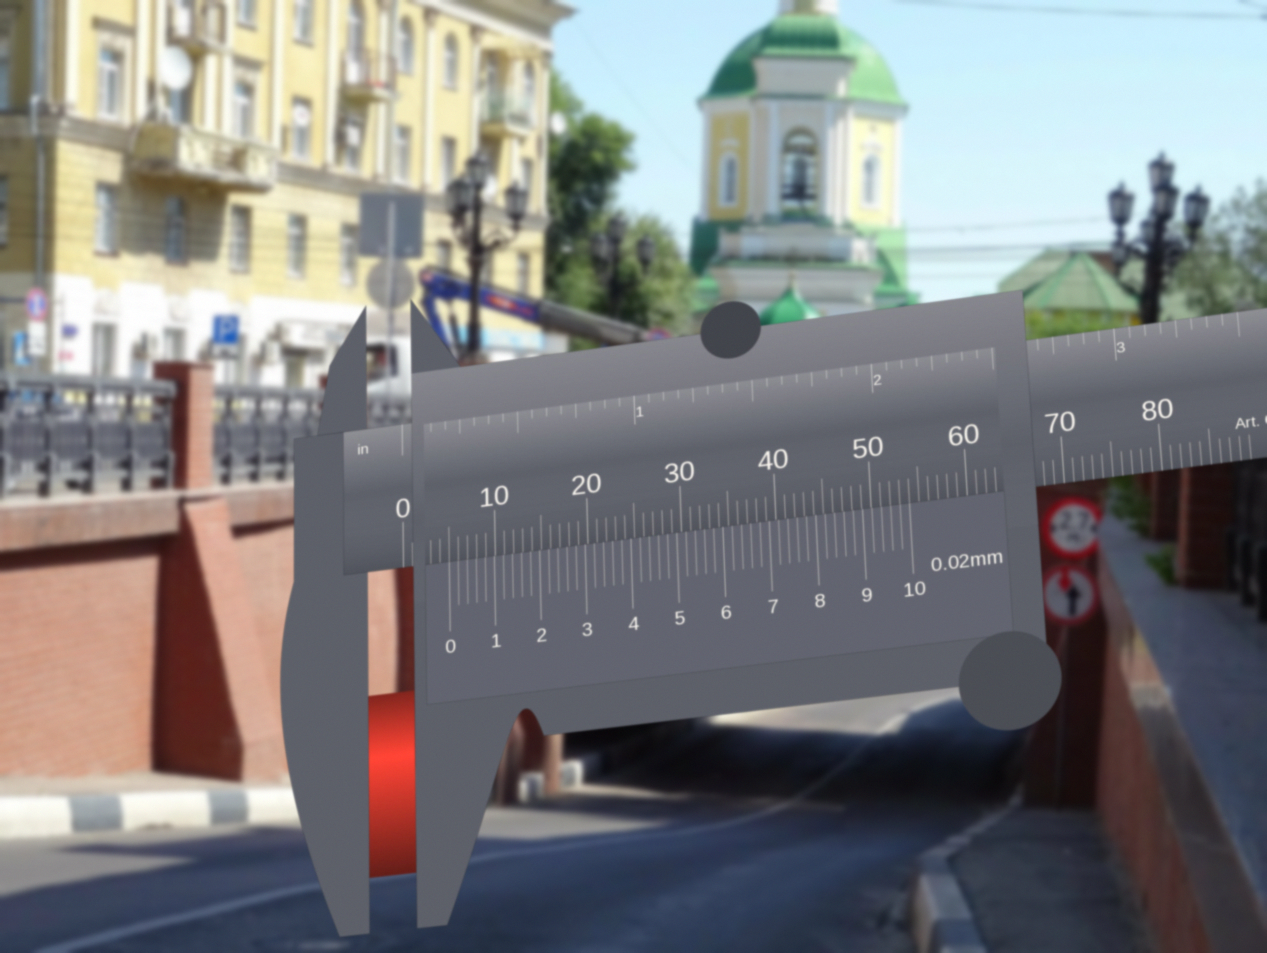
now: 5.0
